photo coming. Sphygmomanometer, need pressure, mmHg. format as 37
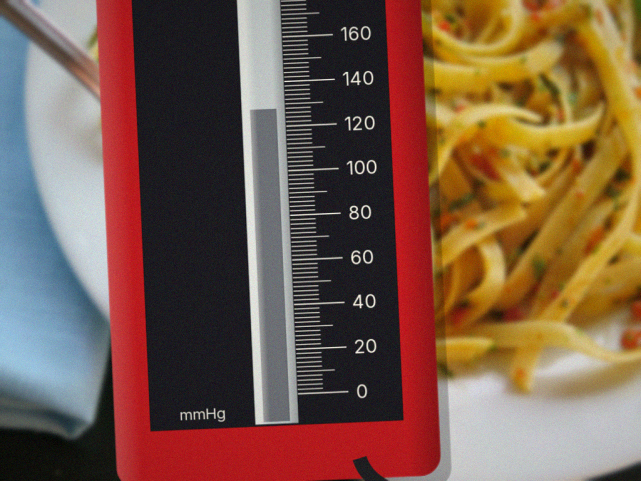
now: 128
